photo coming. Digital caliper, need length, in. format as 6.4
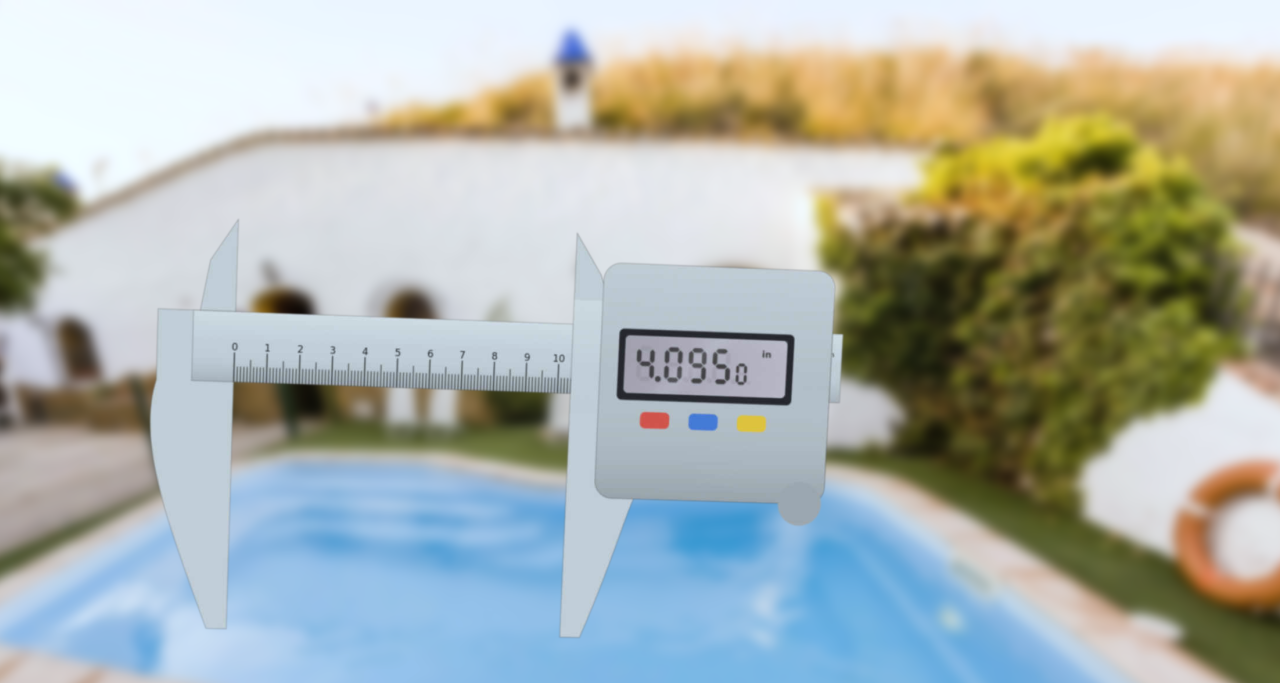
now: 4.0950
